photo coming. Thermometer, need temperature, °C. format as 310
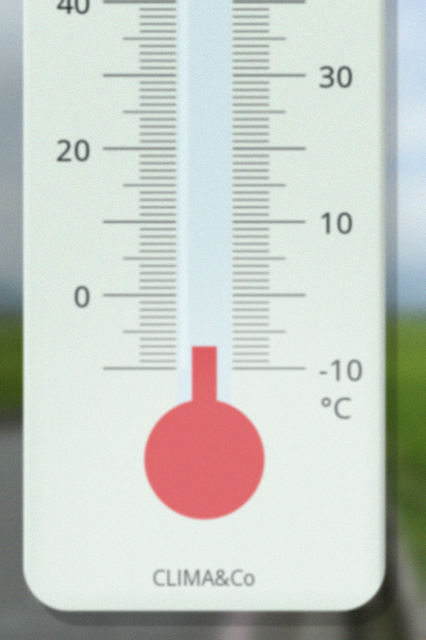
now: -7
